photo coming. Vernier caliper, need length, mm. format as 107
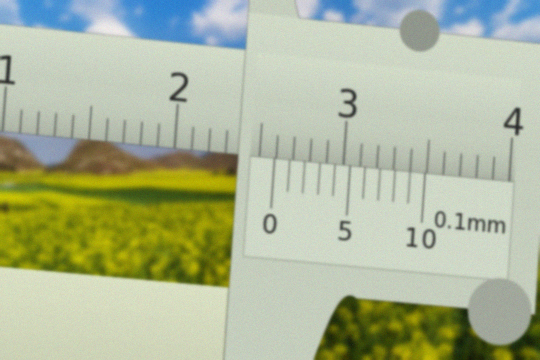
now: 25.9
